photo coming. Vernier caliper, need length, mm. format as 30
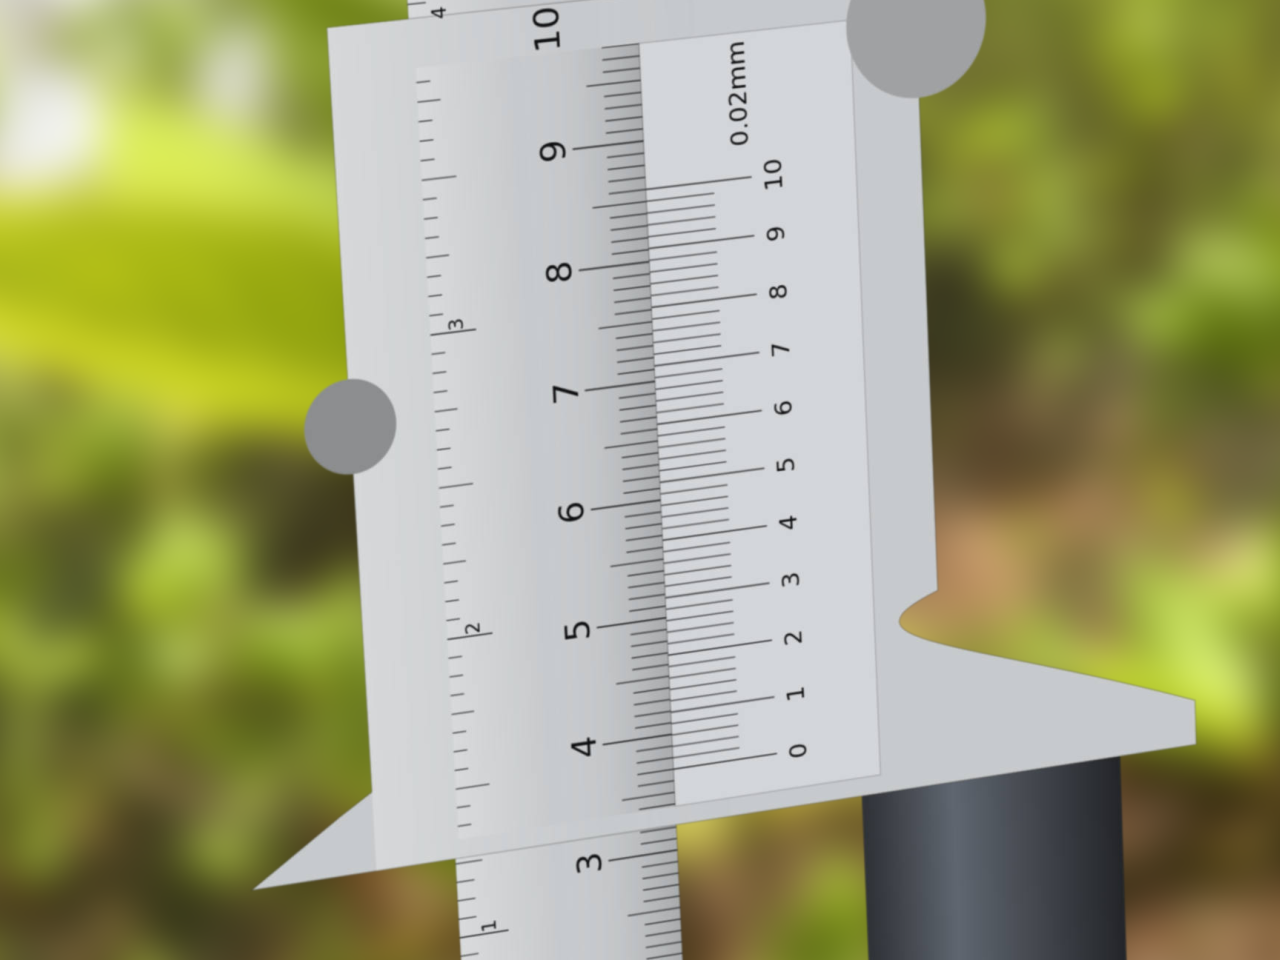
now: 37.0
